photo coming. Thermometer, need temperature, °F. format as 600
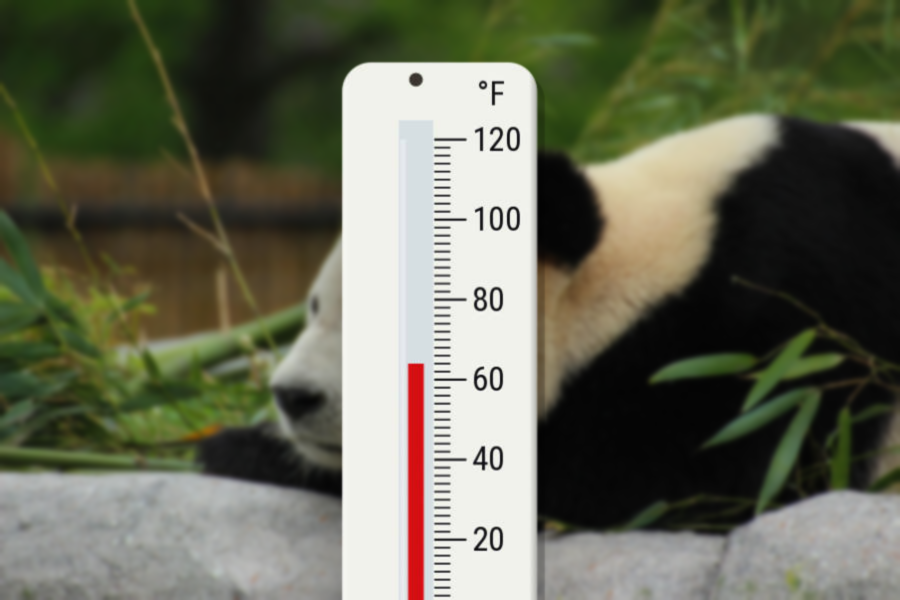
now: 64
